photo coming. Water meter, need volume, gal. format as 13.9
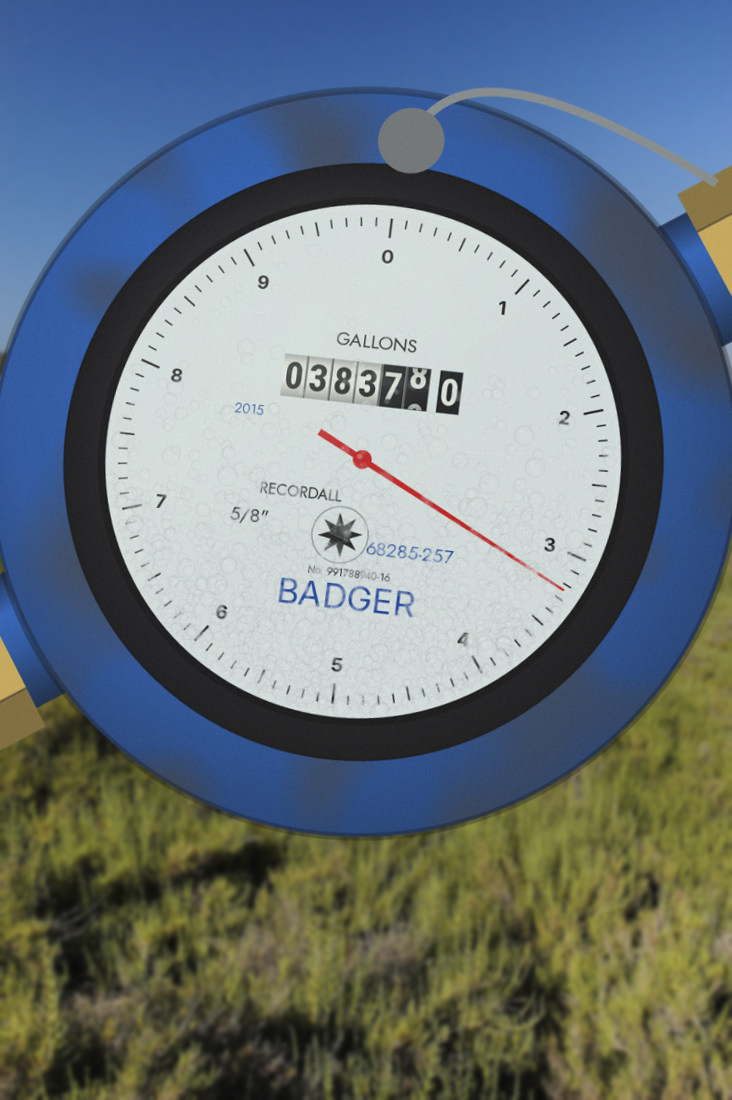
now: 383783.2
